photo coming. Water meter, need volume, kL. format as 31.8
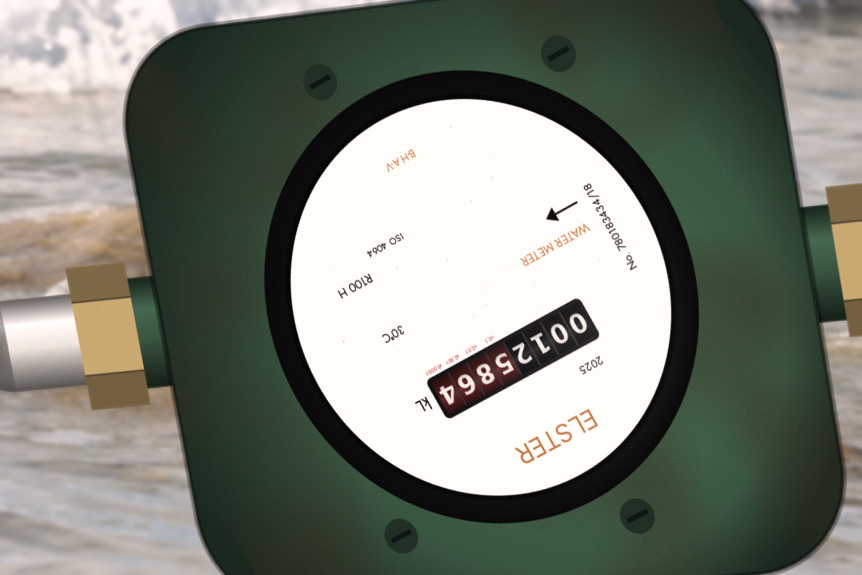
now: 12.5864
